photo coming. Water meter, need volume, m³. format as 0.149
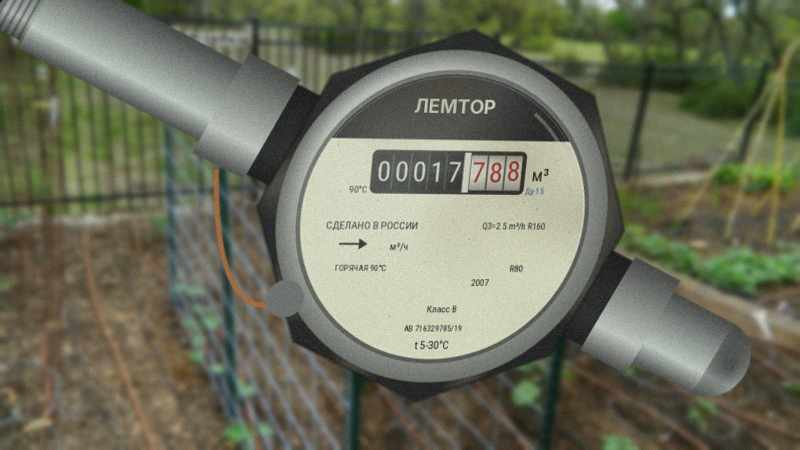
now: 17.788
